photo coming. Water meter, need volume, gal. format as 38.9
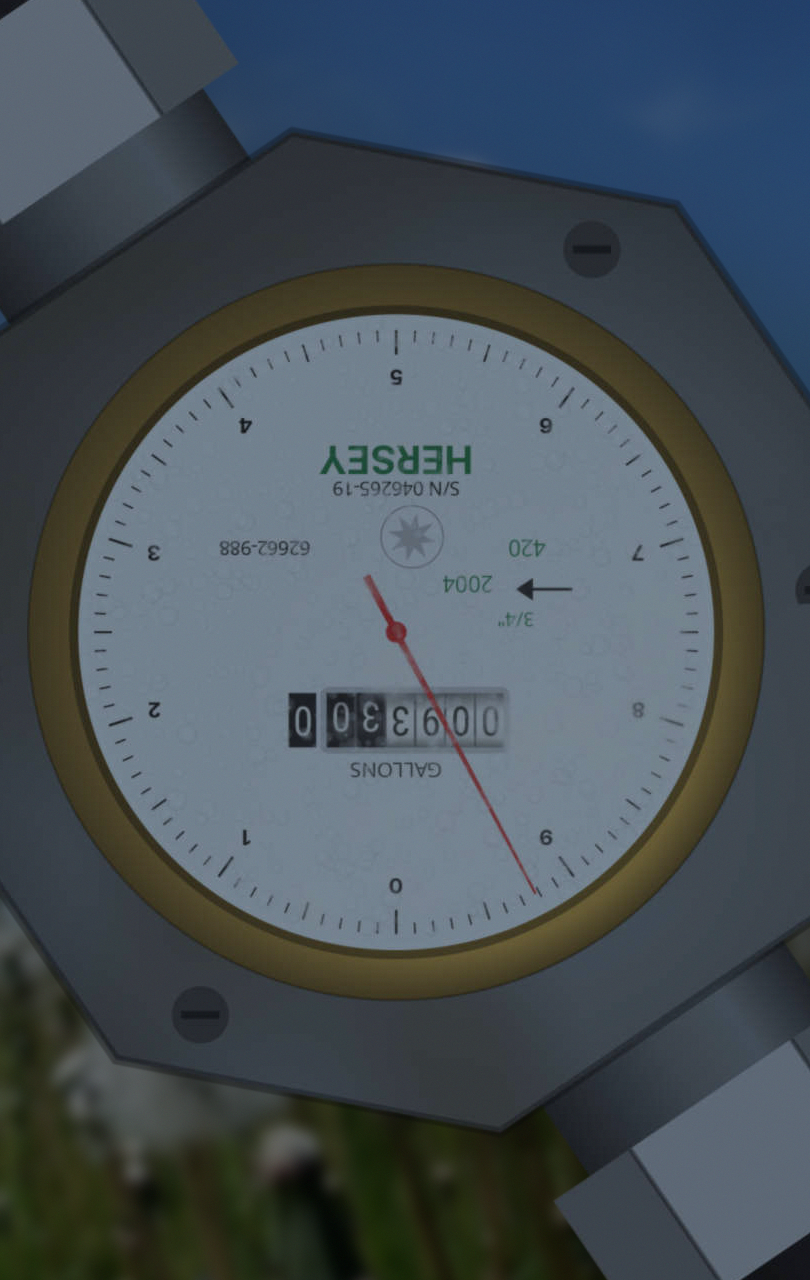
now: 93299.2
